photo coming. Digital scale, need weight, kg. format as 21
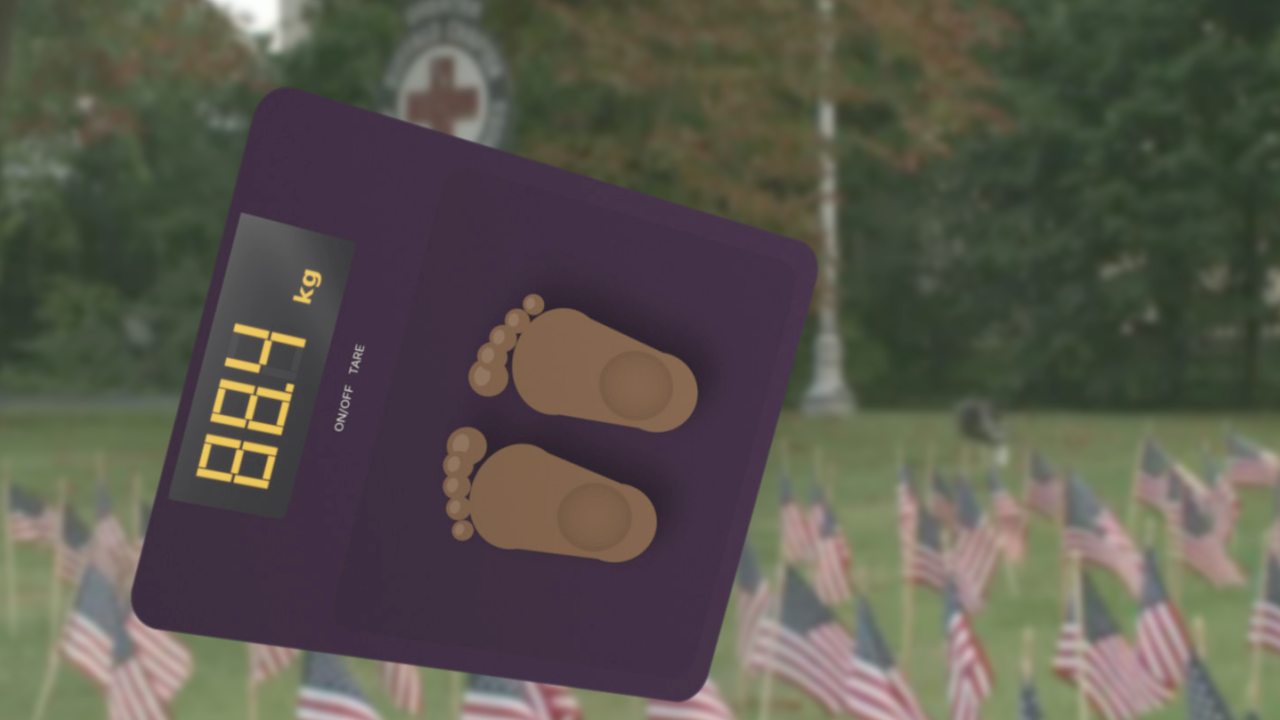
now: 88.4
